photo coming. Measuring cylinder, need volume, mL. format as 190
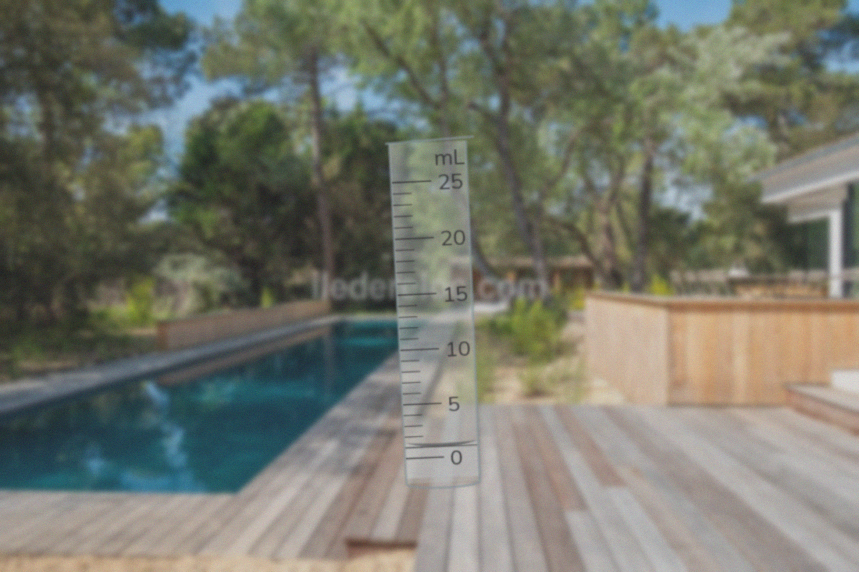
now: 1
